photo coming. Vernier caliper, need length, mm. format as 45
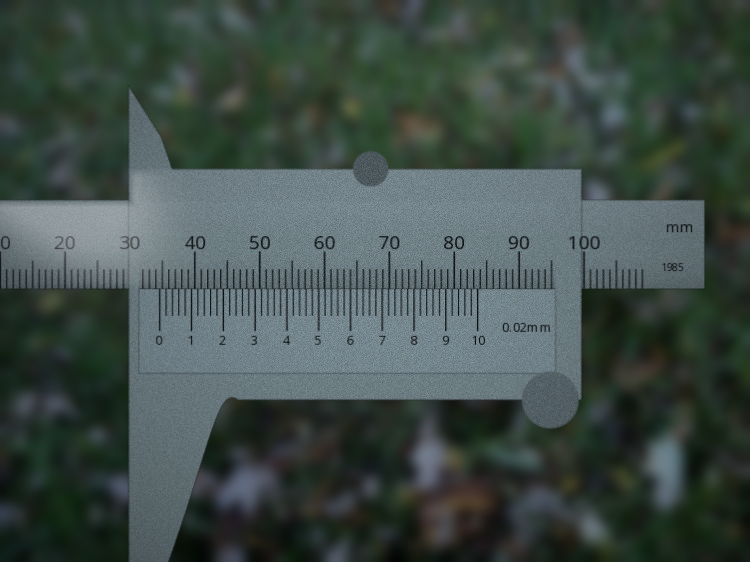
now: 34.6
